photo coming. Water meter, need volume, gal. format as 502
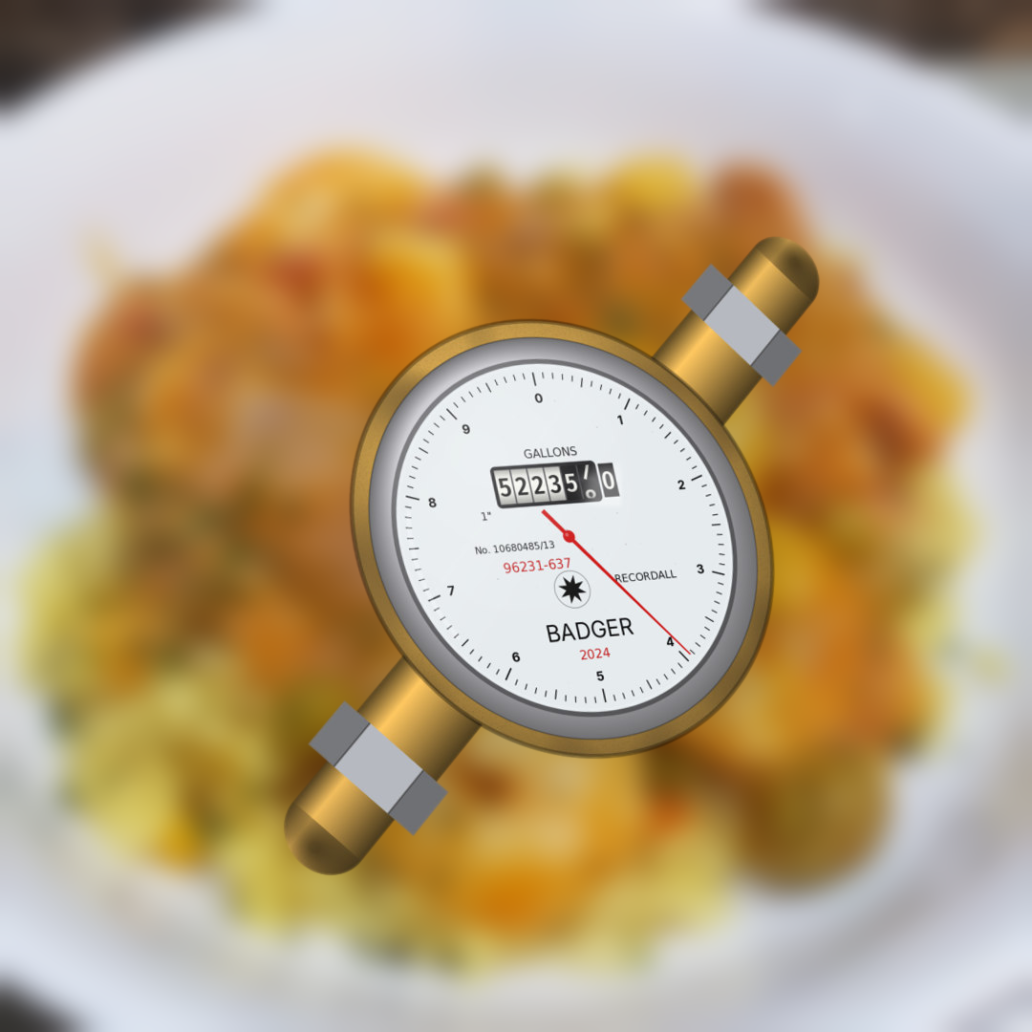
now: 5223573.9
